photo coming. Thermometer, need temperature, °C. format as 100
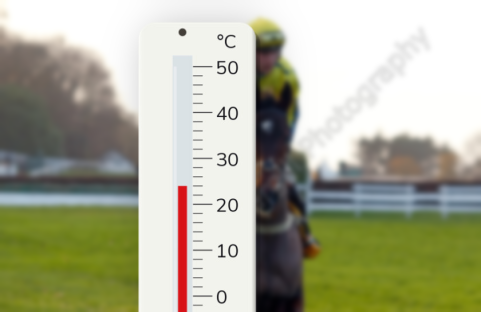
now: 24
